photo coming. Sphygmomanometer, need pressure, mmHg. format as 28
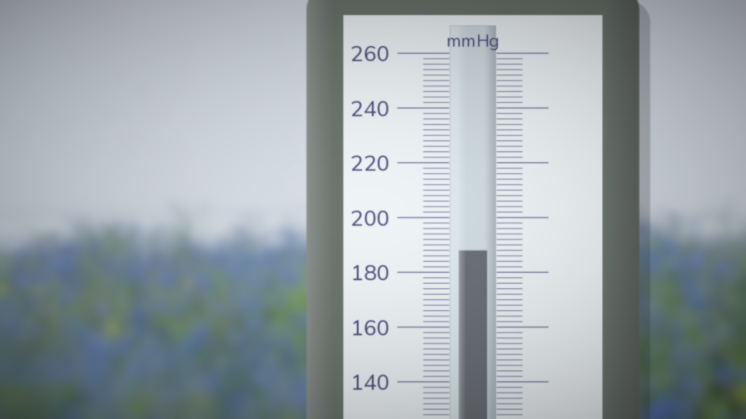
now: 188
